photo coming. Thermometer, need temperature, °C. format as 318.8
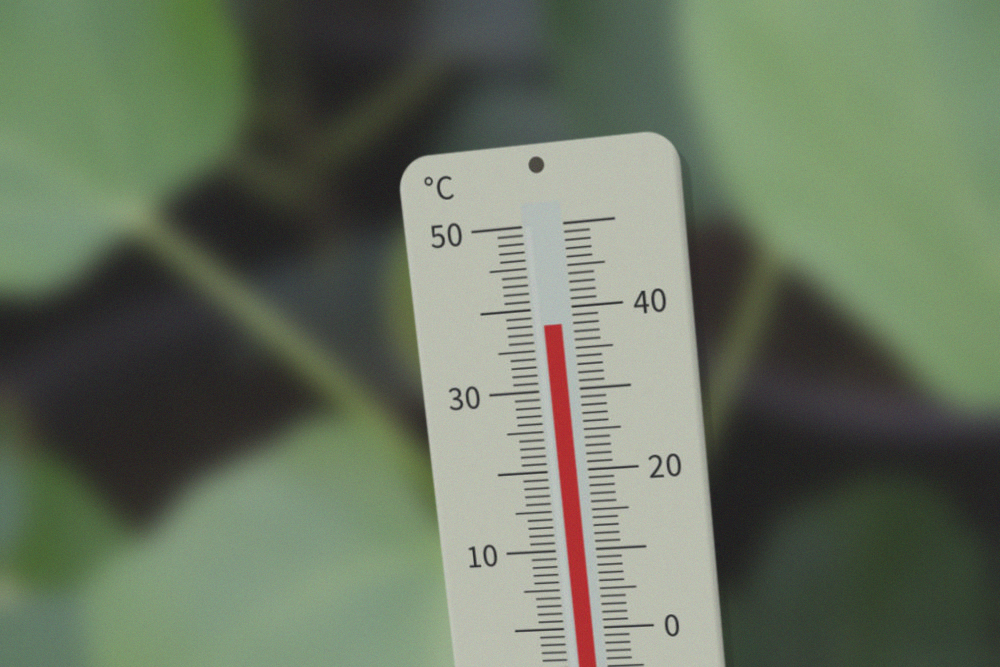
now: 38
